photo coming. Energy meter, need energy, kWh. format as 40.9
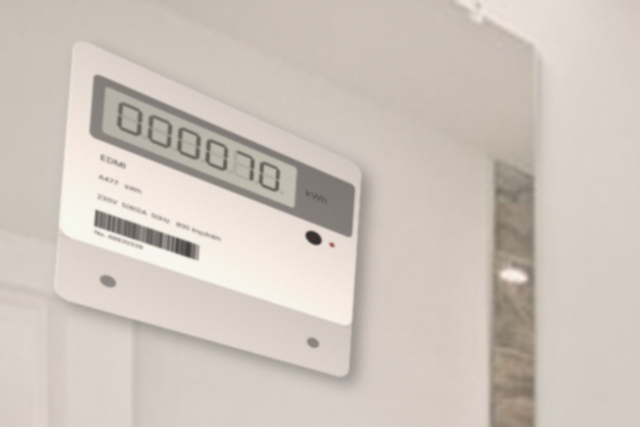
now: 70
